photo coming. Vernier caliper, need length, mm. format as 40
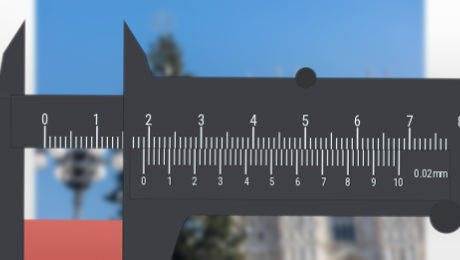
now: 19.0
